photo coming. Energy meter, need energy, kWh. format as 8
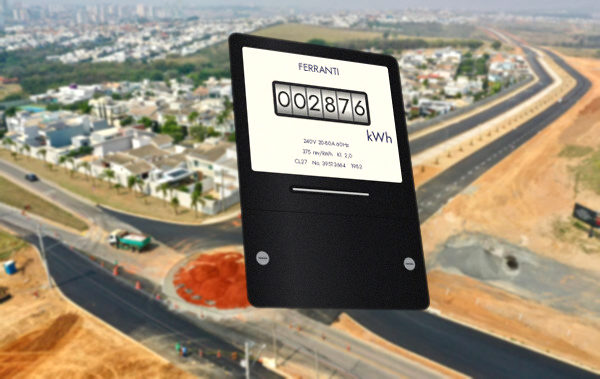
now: 2876
